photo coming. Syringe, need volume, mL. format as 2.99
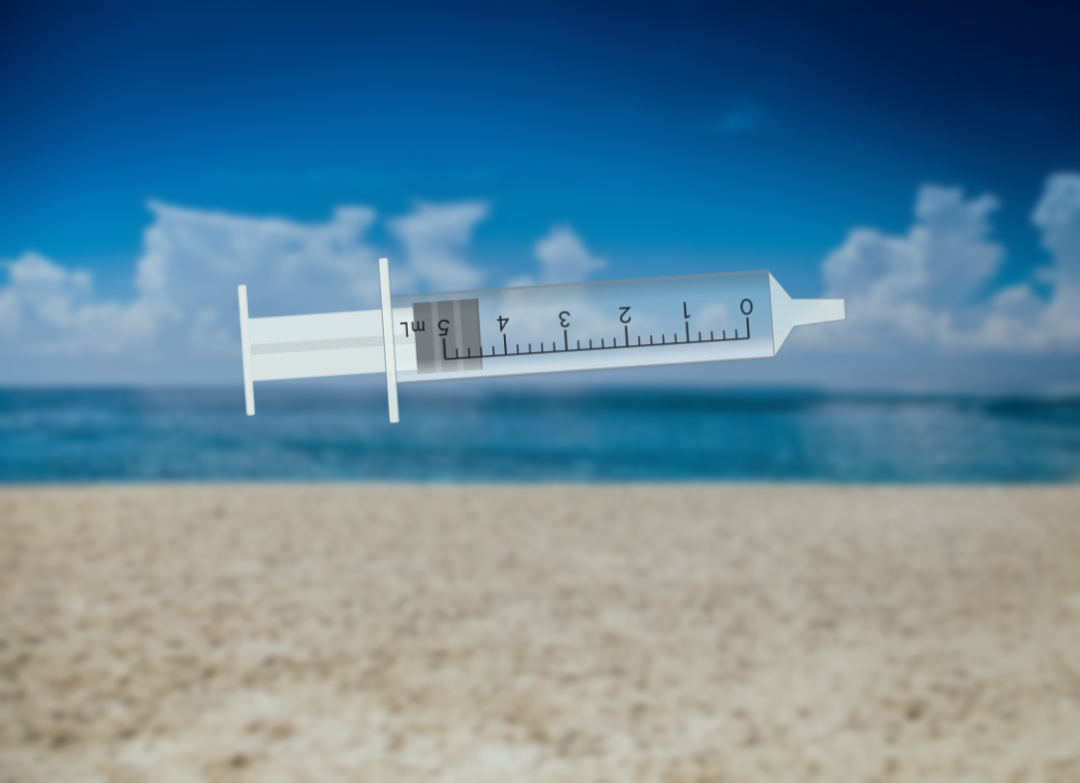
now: 4.4
